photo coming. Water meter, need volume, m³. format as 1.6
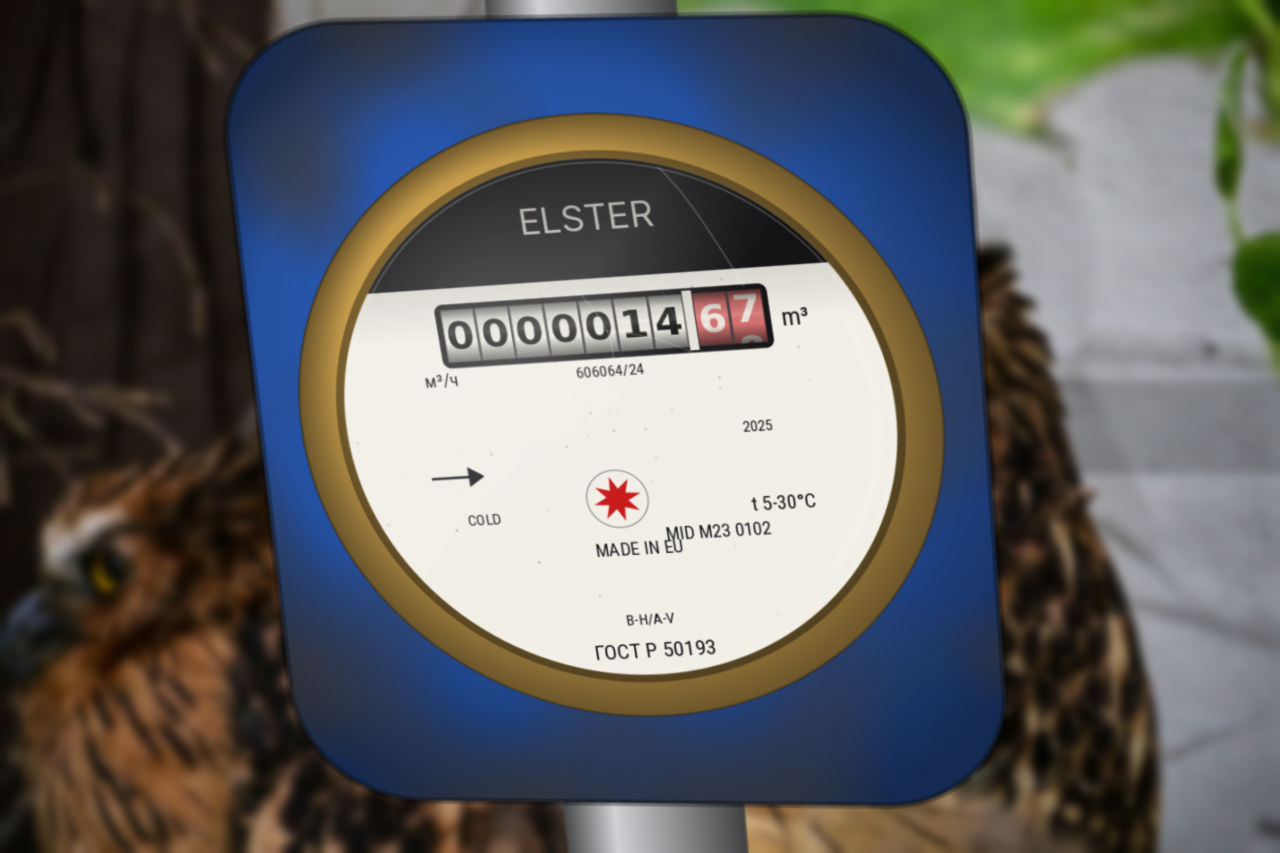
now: 14.67
